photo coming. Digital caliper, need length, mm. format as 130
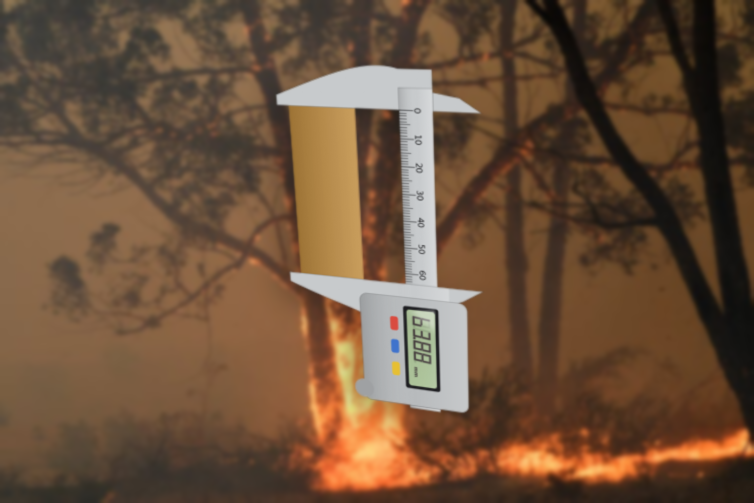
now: 63.88
